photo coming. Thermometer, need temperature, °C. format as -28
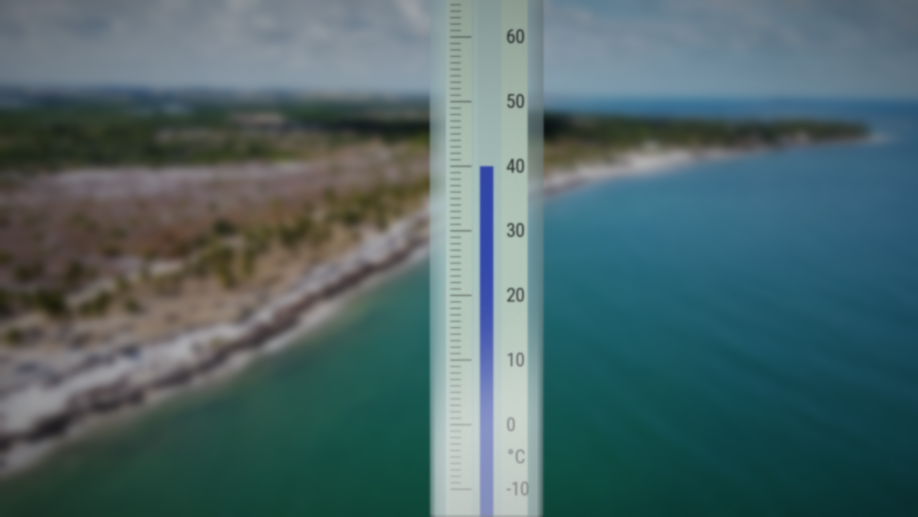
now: 40
